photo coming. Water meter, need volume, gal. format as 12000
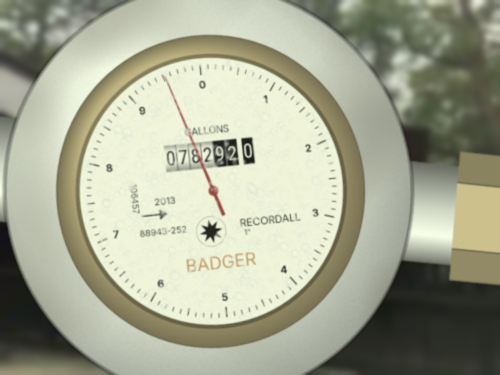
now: 782919.5
